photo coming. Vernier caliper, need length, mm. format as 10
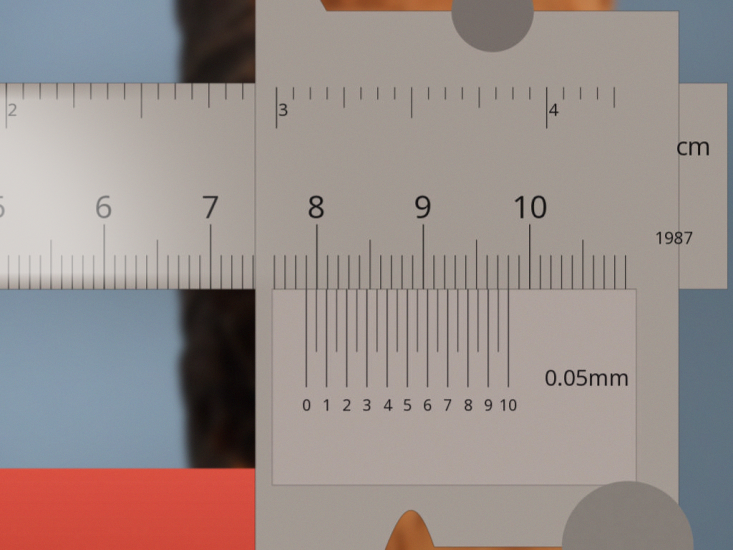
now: 79.0
